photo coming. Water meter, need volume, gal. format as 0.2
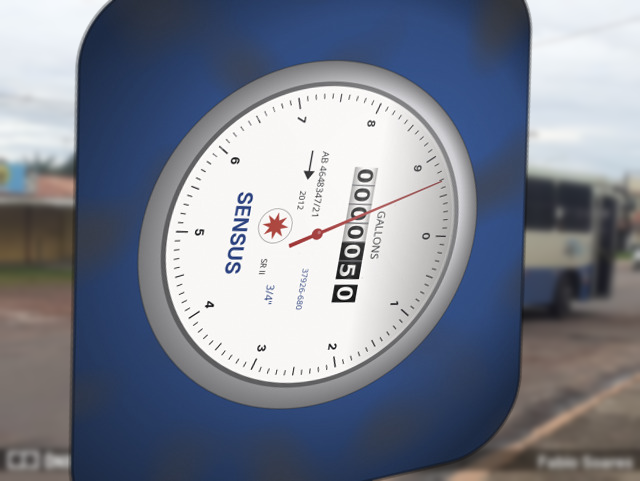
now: 49.3
